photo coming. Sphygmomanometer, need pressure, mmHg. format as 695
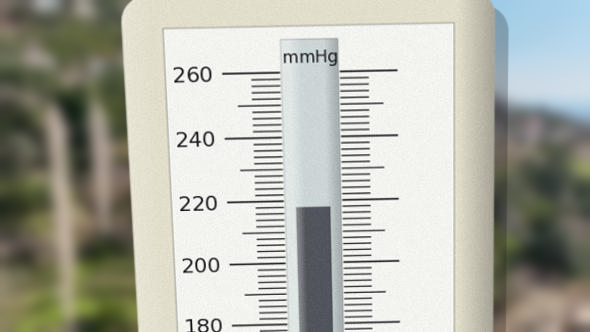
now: 218
